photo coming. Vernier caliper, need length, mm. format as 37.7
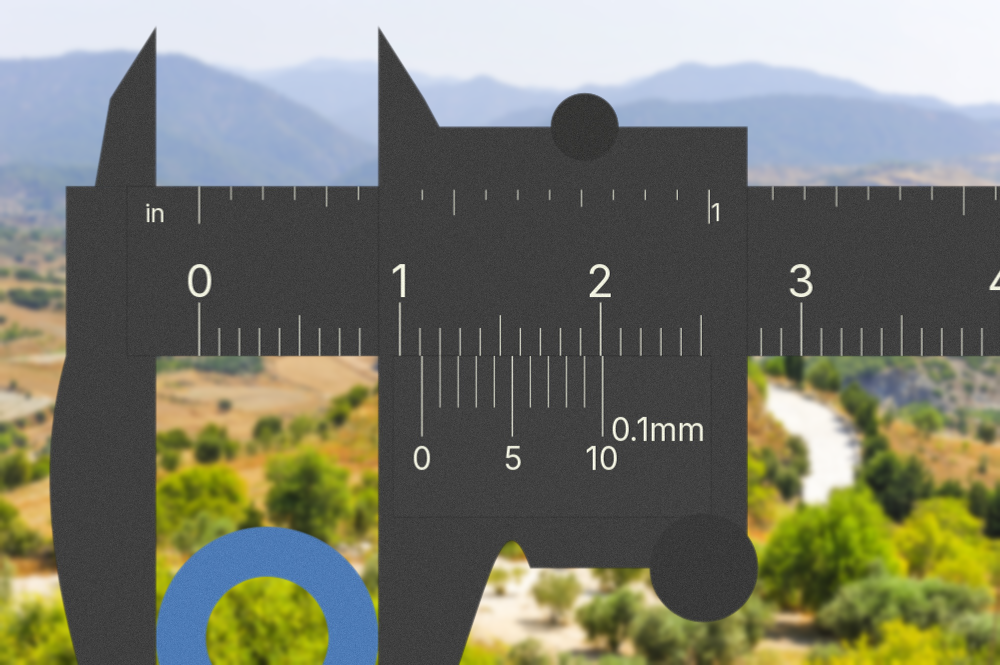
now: 11.1
